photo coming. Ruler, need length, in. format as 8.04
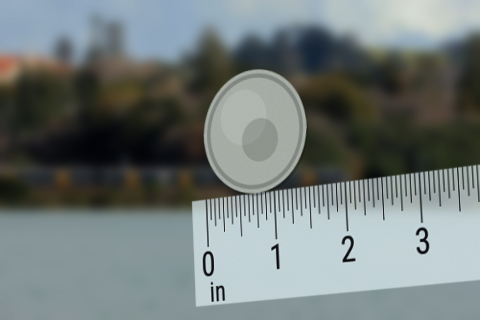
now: 1.5
